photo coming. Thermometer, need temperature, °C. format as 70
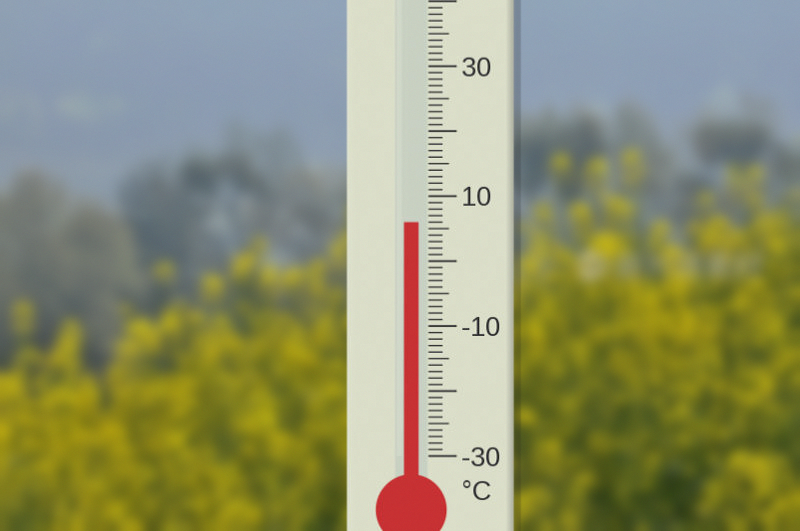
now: 6
